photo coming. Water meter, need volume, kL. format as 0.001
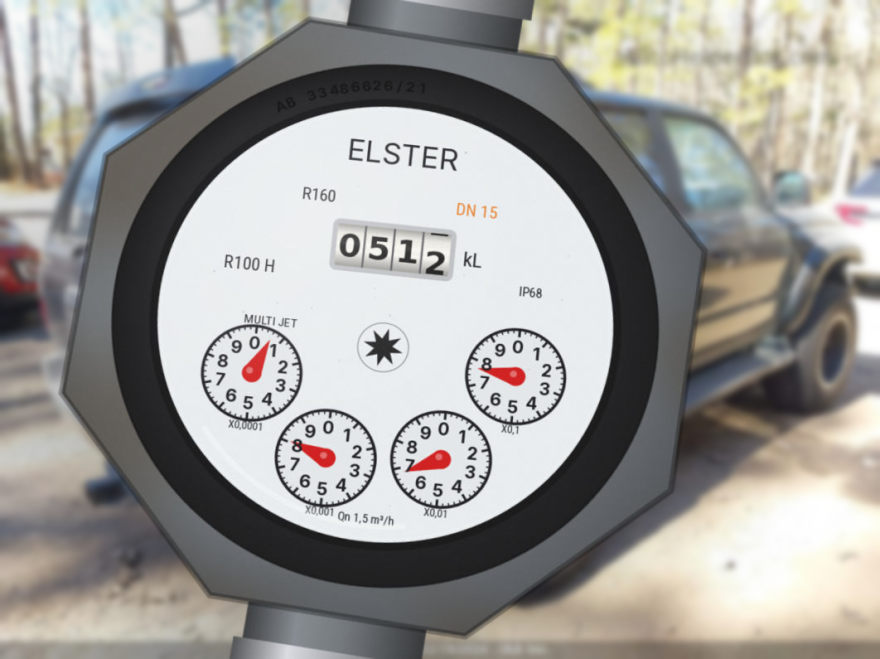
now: 511.7680
